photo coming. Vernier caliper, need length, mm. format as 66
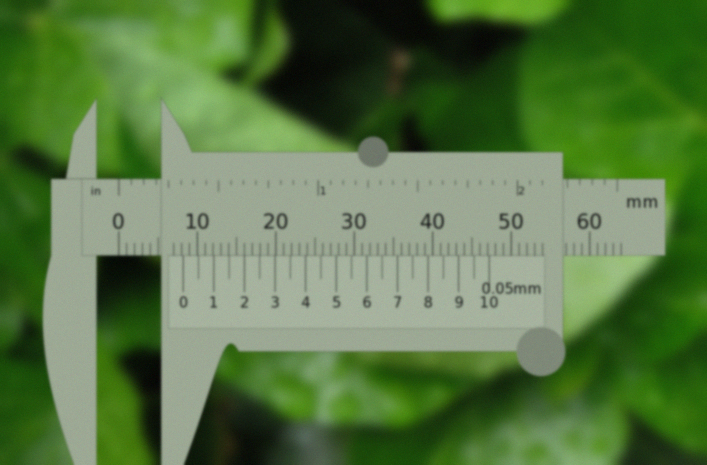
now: 8.2
